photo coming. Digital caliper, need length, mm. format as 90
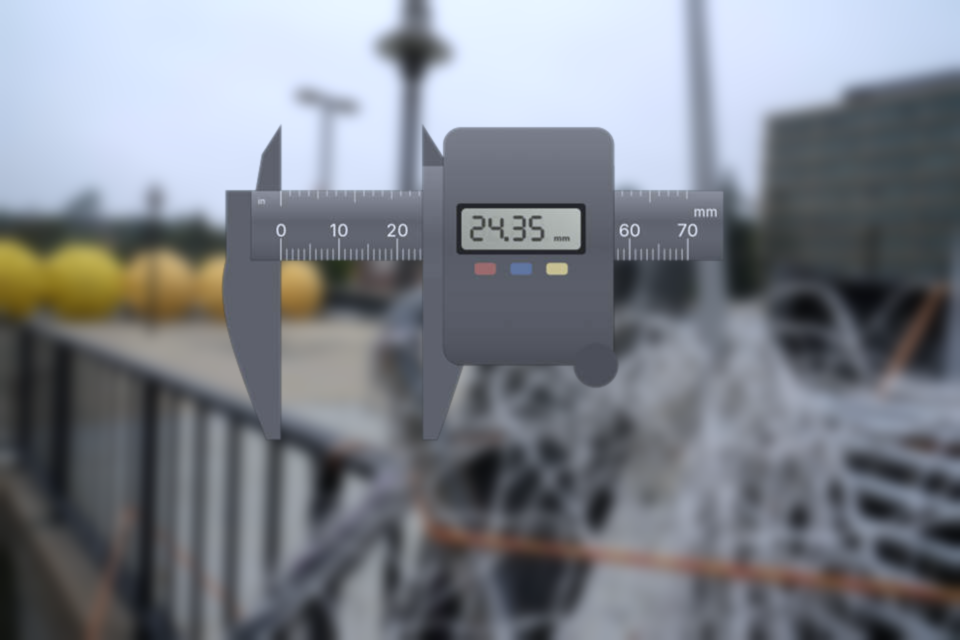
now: 24.35
